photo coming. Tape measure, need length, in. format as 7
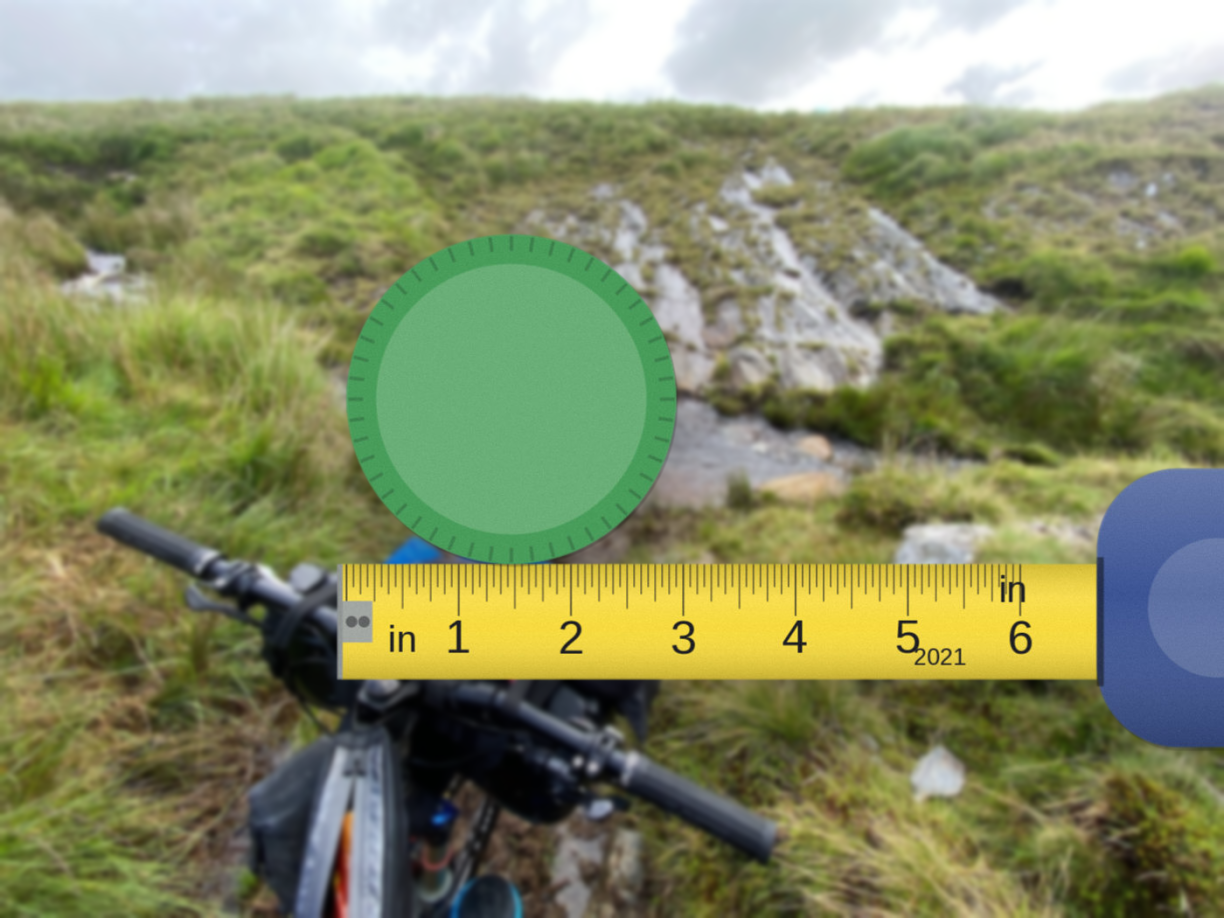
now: 2.9375
